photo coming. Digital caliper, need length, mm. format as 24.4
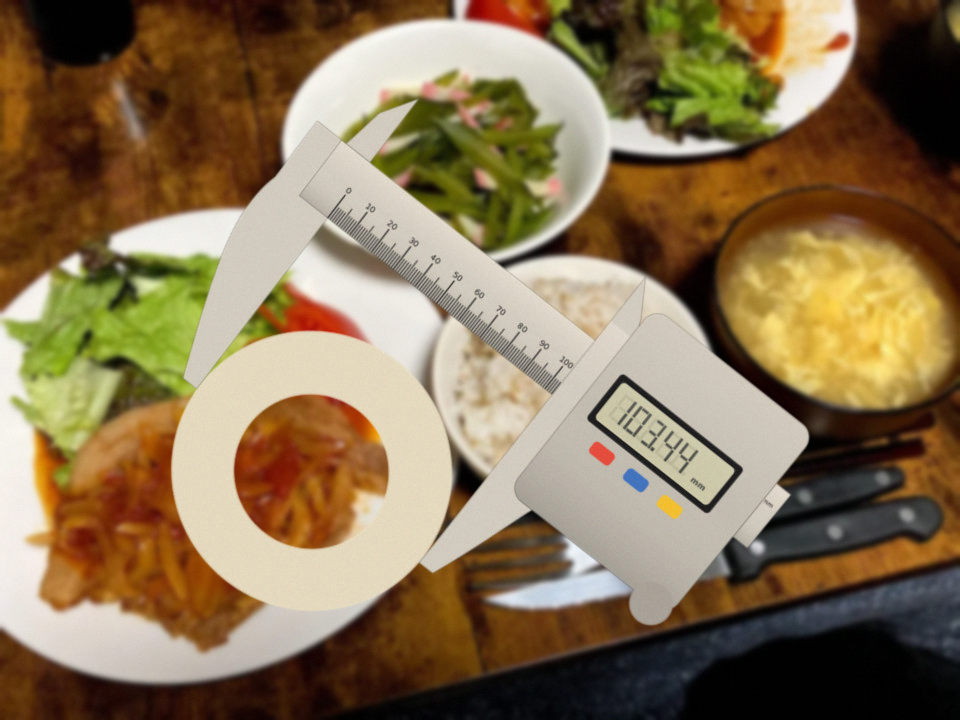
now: 103.44
